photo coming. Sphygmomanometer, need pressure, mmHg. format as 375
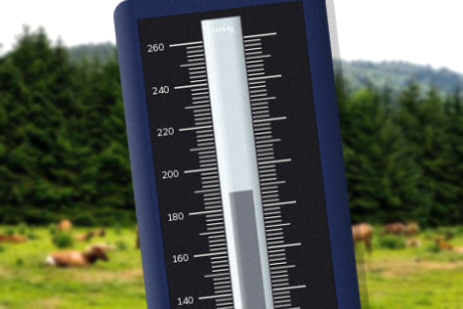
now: 188
